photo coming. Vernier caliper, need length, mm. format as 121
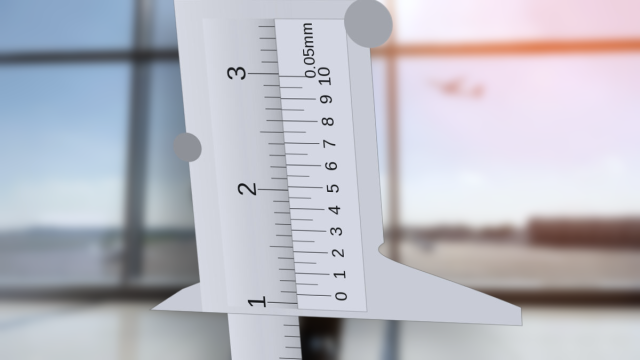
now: 10.8
